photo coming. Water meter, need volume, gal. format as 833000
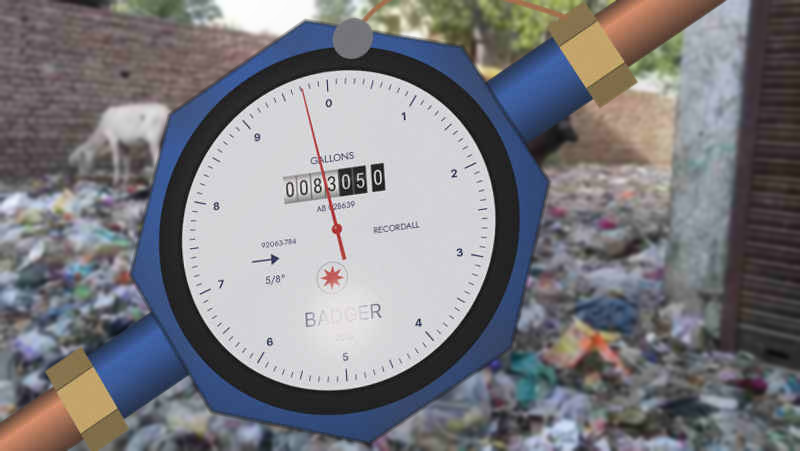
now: 83049.7
